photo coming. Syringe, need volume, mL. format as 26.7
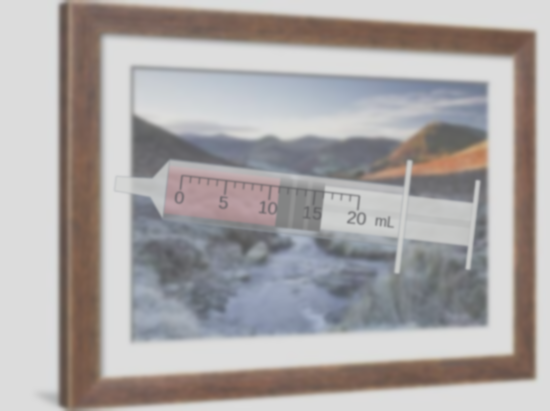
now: 11
